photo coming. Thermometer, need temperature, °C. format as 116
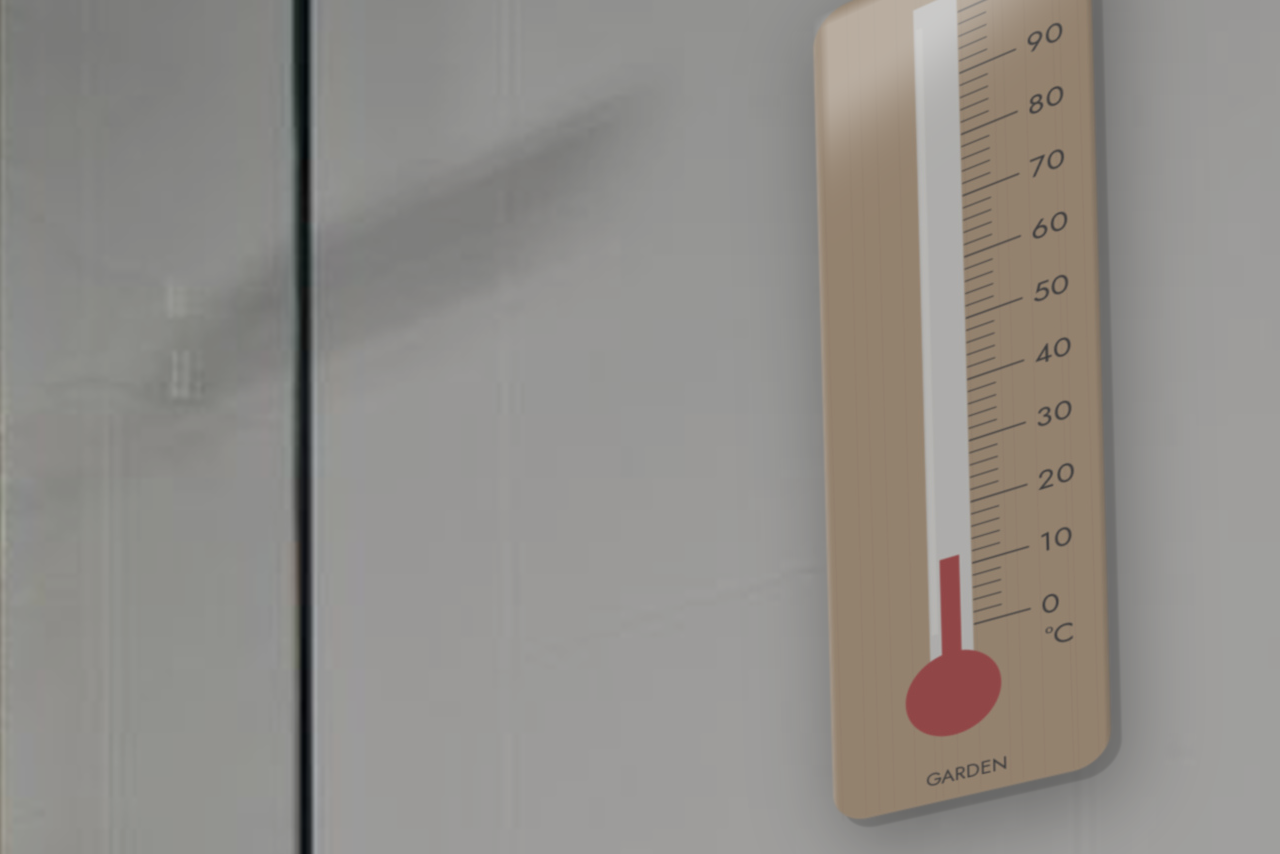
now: 12
